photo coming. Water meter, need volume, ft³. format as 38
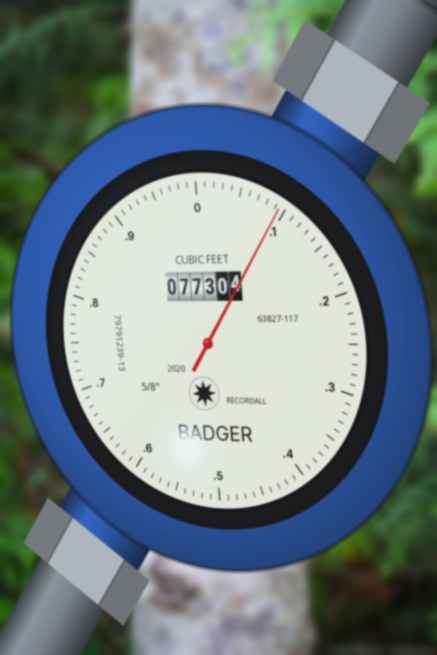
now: 77304.09
